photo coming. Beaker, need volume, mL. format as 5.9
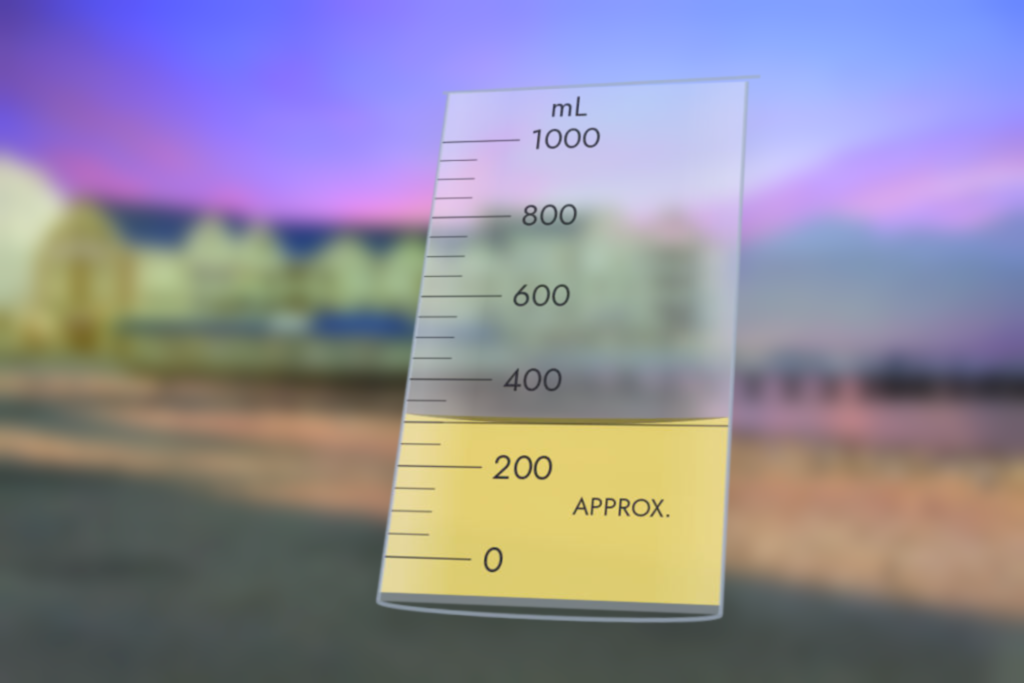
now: 300
